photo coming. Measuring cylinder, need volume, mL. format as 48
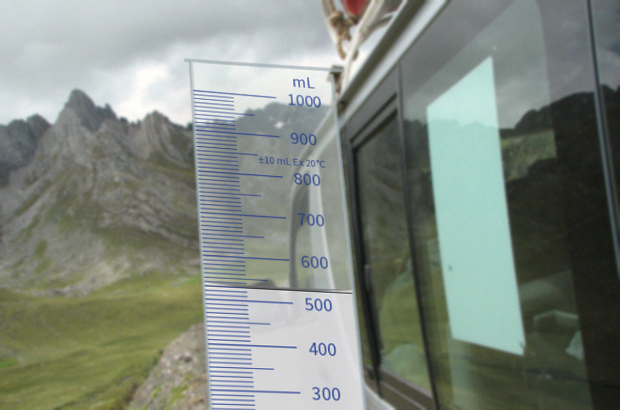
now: 530
